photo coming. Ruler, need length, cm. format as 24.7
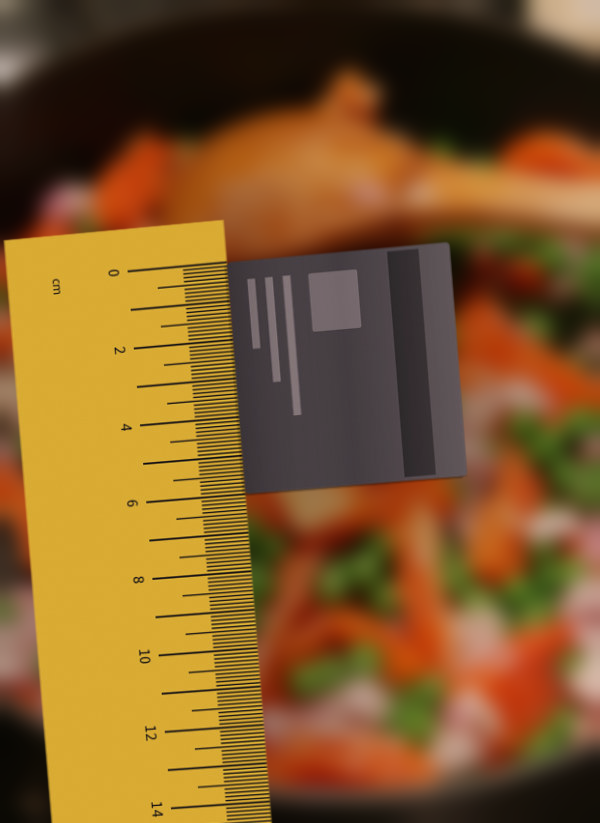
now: 6
